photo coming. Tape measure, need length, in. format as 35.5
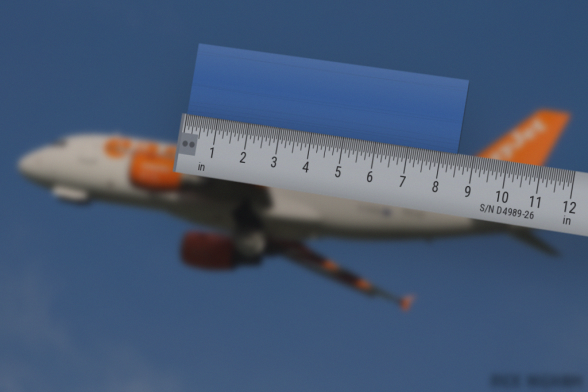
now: 8.5
